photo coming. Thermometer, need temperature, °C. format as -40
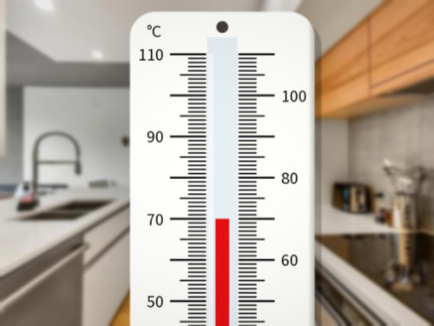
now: 70
